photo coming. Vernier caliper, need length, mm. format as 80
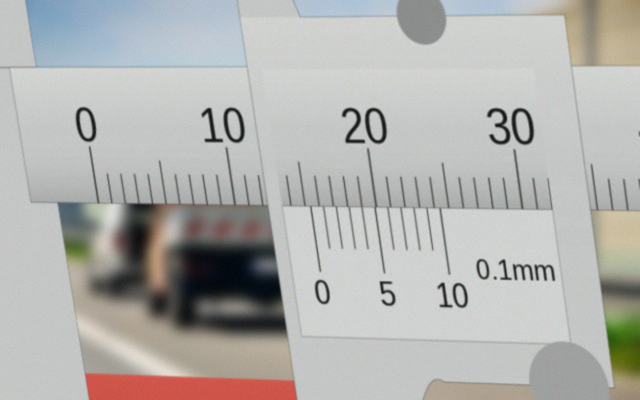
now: 15.4
